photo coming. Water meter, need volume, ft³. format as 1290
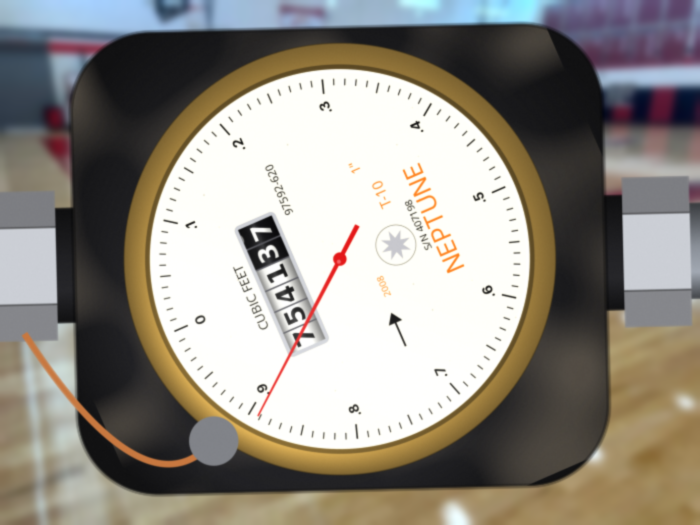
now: 754136.89
